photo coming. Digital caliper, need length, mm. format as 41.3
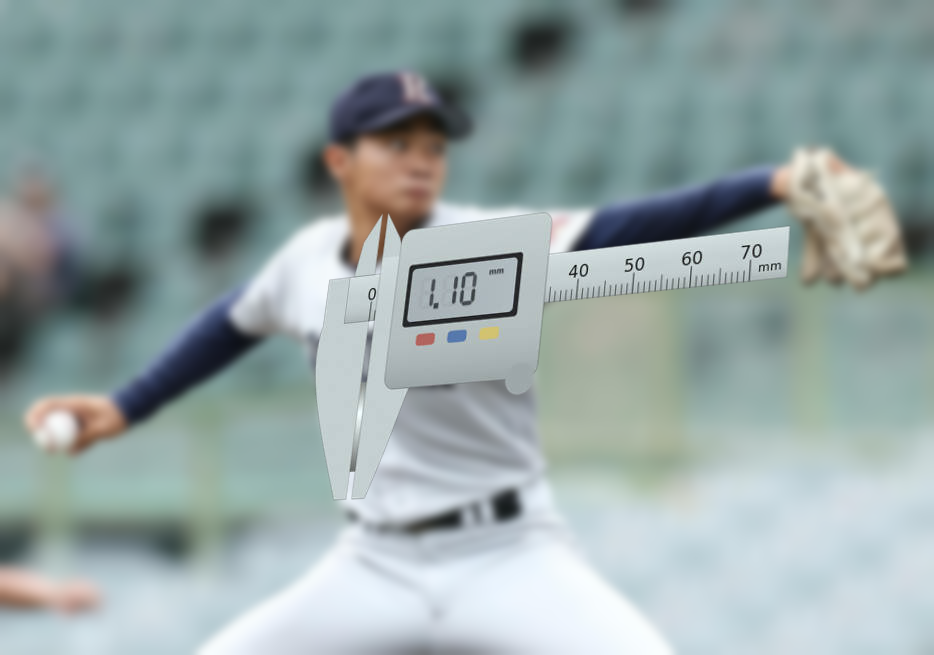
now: 1.10
